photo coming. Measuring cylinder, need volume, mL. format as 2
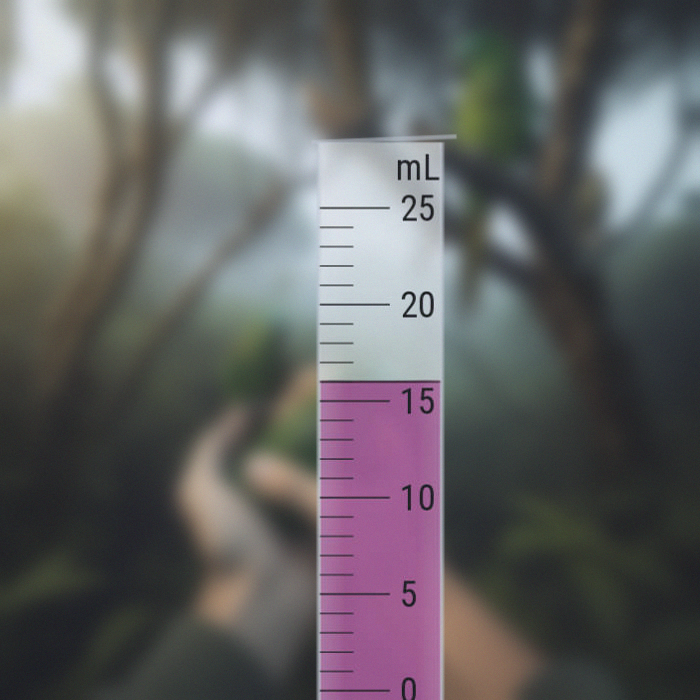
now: 16
